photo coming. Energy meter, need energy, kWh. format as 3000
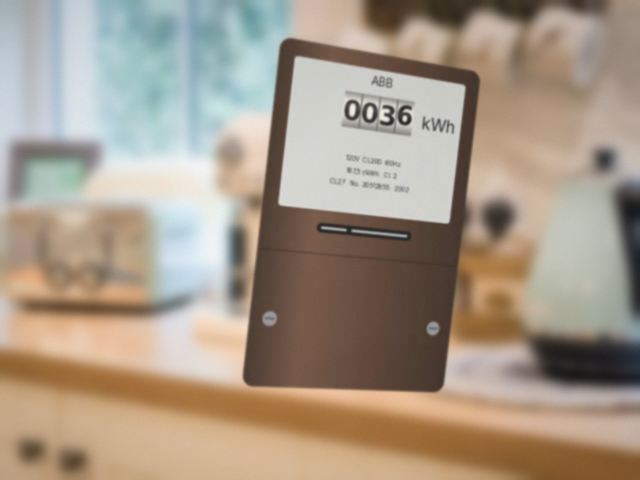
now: 36
